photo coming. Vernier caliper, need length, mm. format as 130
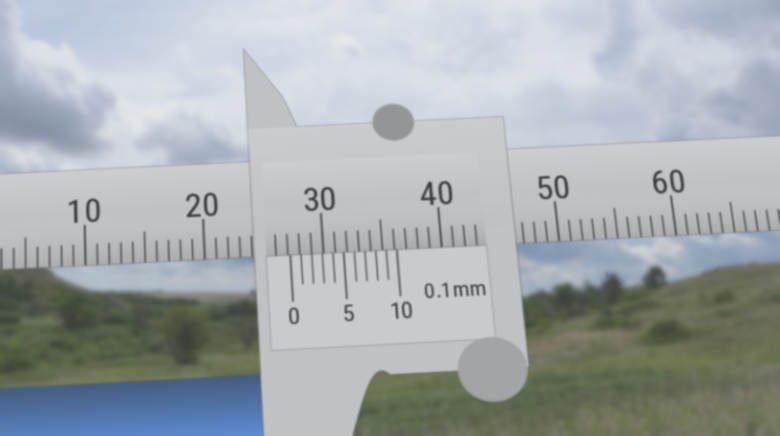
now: 27.2
